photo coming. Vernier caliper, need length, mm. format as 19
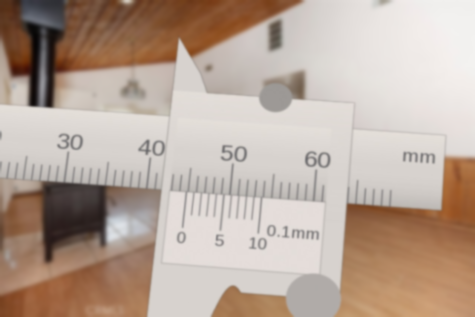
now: 44.8
